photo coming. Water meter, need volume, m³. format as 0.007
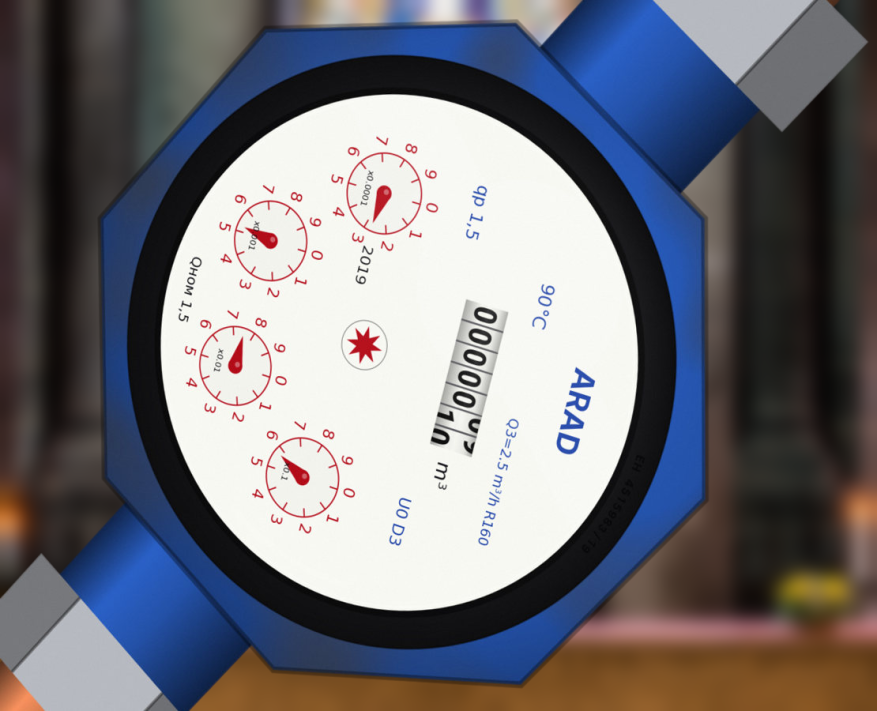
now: 9.5752
